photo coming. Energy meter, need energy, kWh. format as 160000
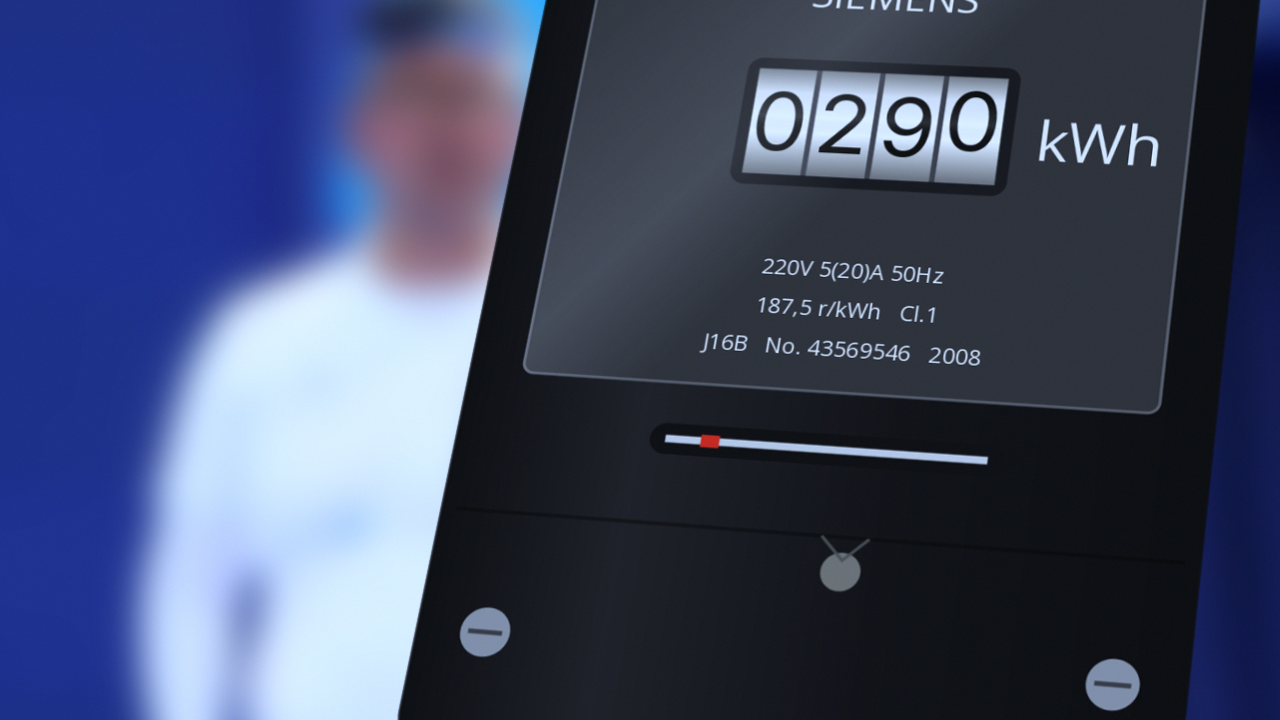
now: 290
